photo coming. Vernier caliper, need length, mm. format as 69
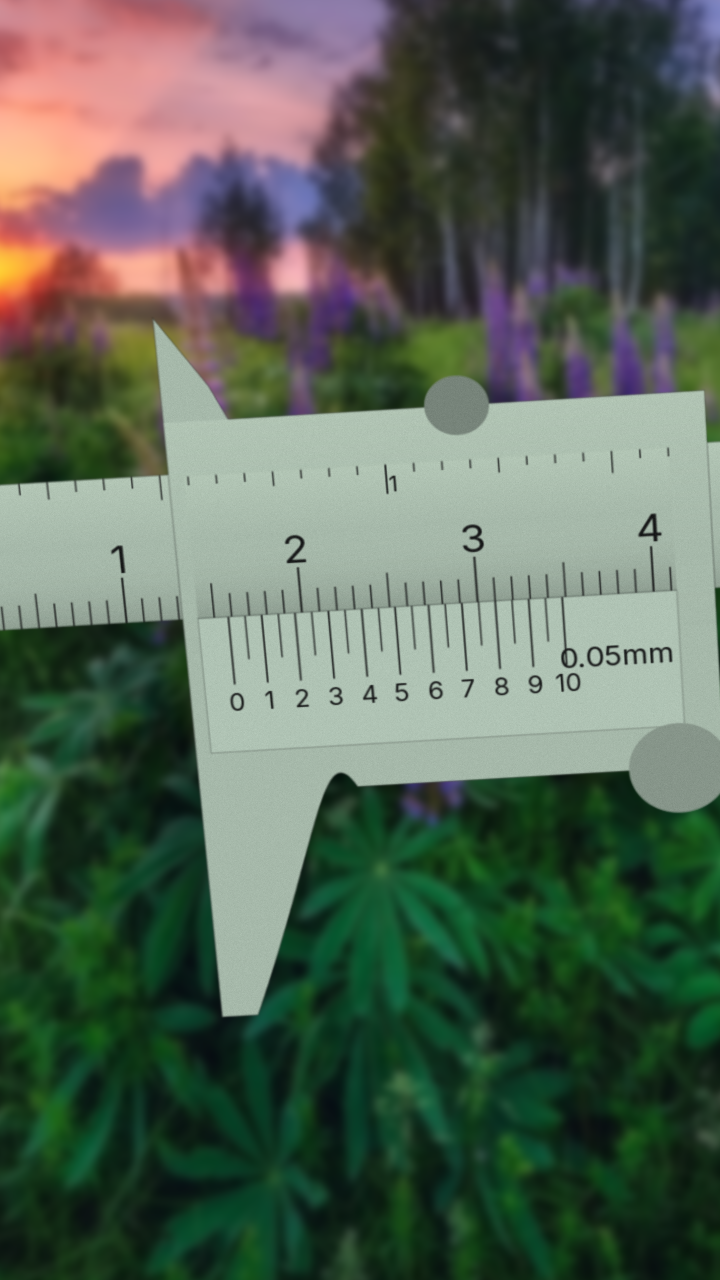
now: 15.8
